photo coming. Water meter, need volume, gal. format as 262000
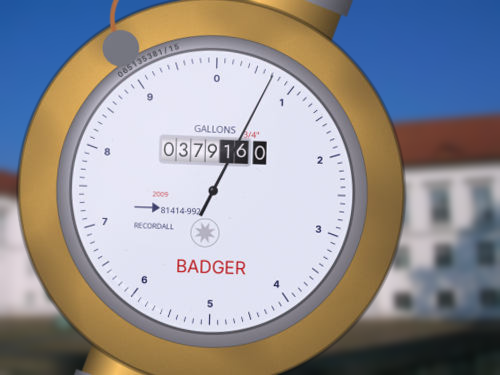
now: 379160.7
